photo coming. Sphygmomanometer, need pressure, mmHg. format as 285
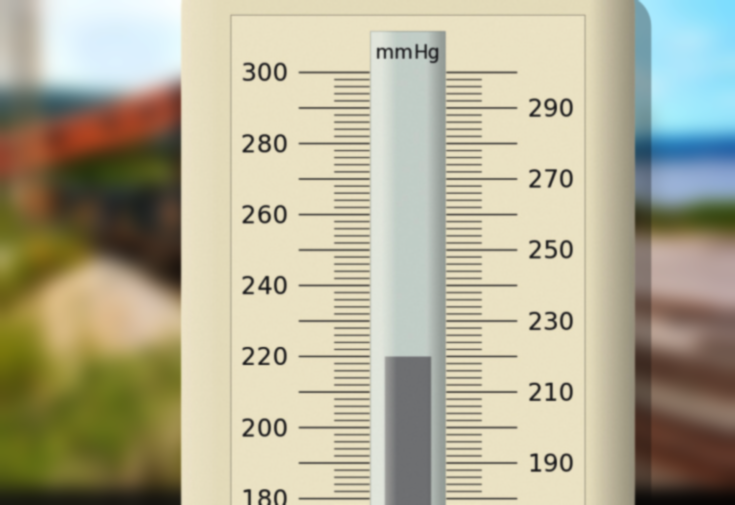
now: 220
